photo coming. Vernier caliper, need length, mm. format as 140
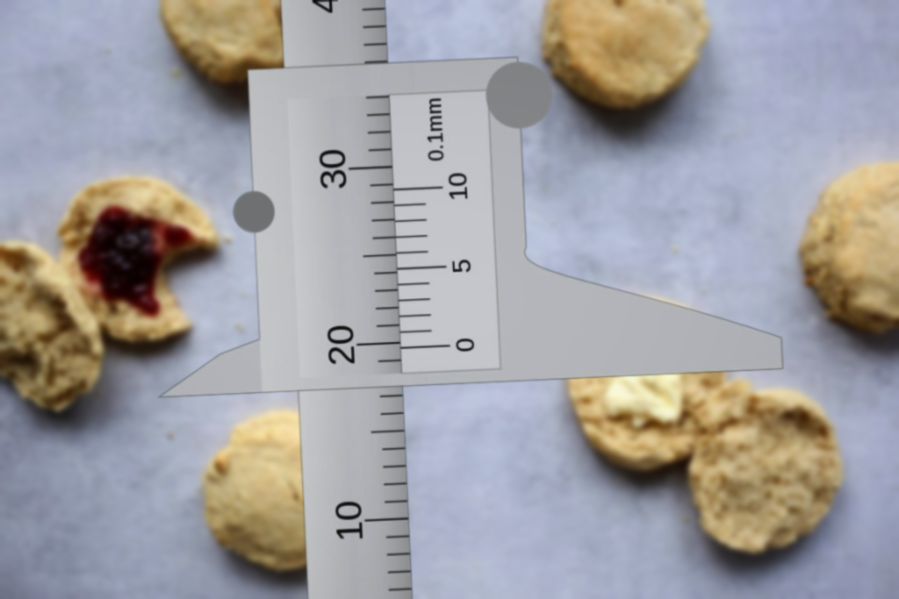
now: 19.7
